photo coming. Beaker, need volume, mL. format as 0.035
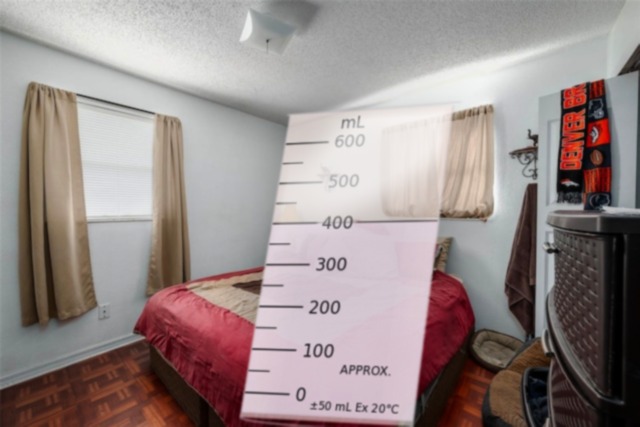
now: 400
